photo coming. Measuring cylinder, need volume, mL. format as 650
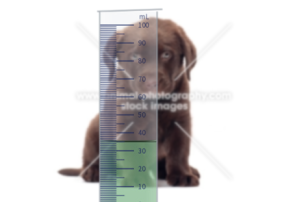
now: 35
